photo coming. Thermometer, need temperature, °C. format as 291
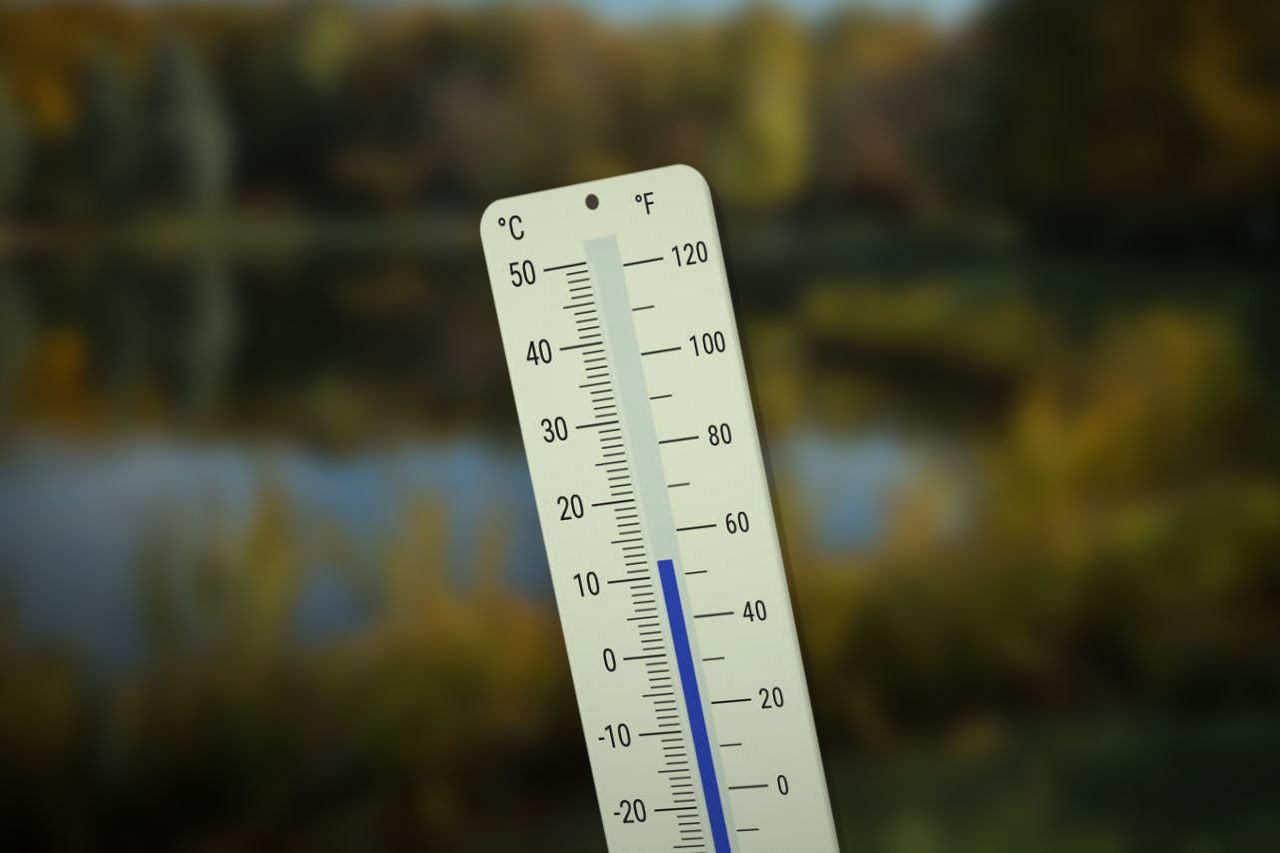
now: 12
